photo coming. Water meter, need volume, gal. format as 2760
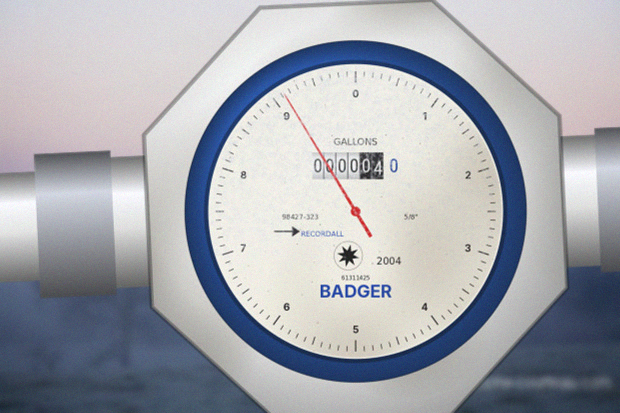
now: 39.1
